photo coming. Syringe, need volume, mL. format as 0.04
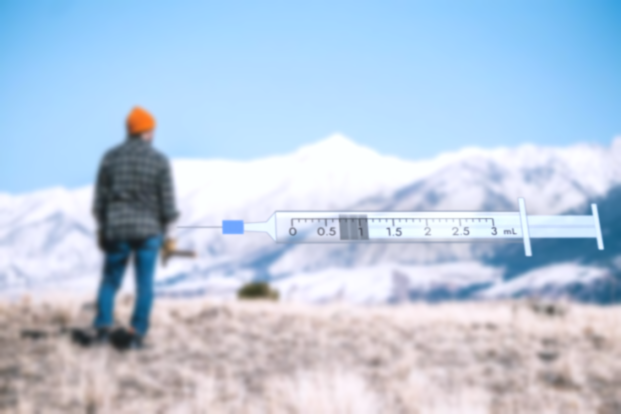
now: 0.7
